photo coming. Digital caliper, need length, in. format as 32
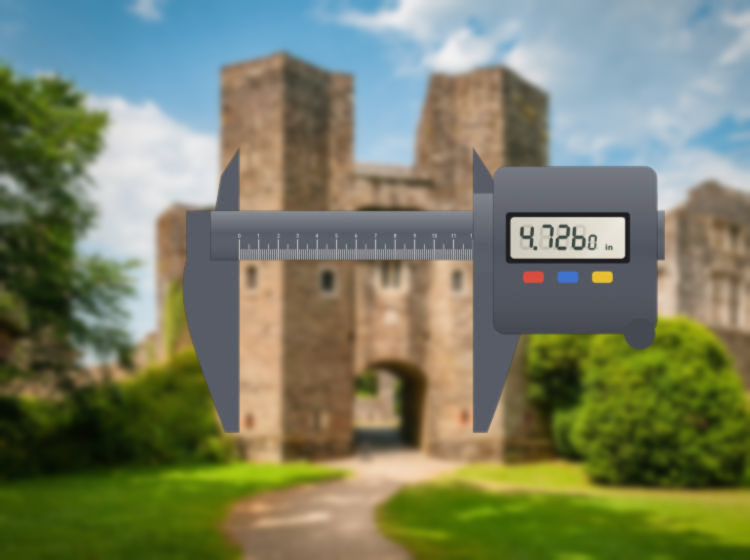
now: 4.7260
